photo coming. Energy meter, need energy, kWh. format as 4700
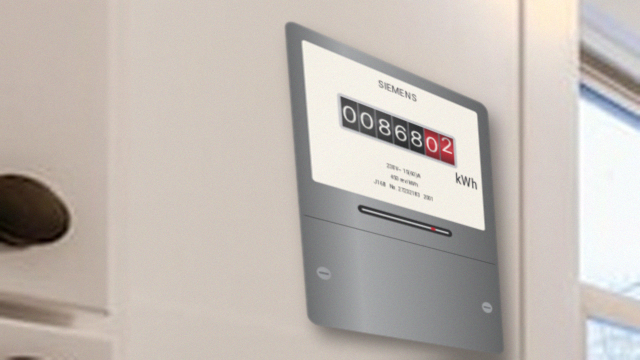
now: 868.02
